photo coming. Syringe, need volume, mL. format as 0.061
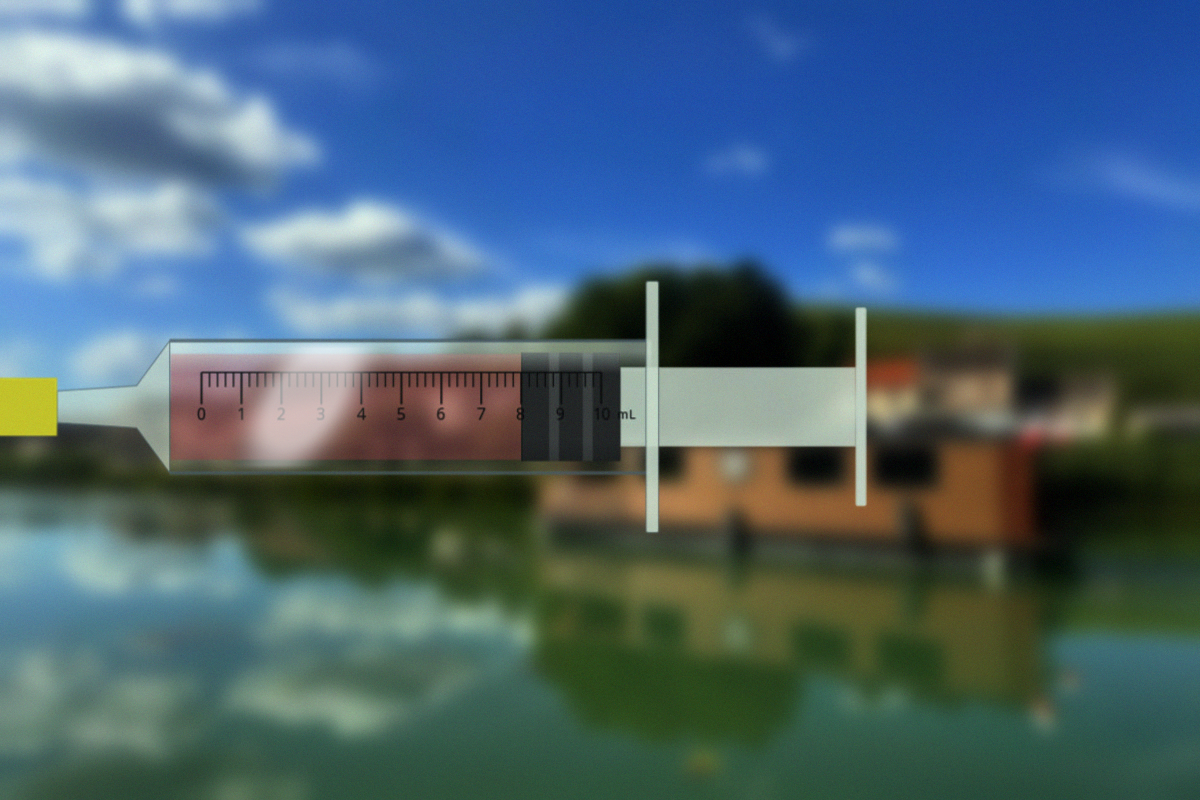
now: 8
